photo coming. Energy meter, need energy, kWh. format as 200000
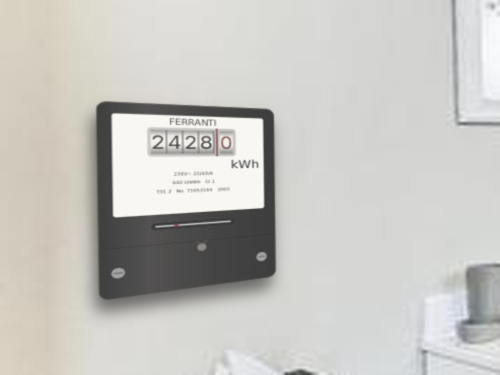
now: 2428.0
